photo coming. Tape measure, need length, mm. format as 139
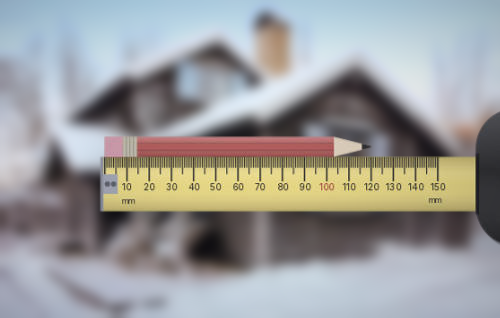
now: 120
